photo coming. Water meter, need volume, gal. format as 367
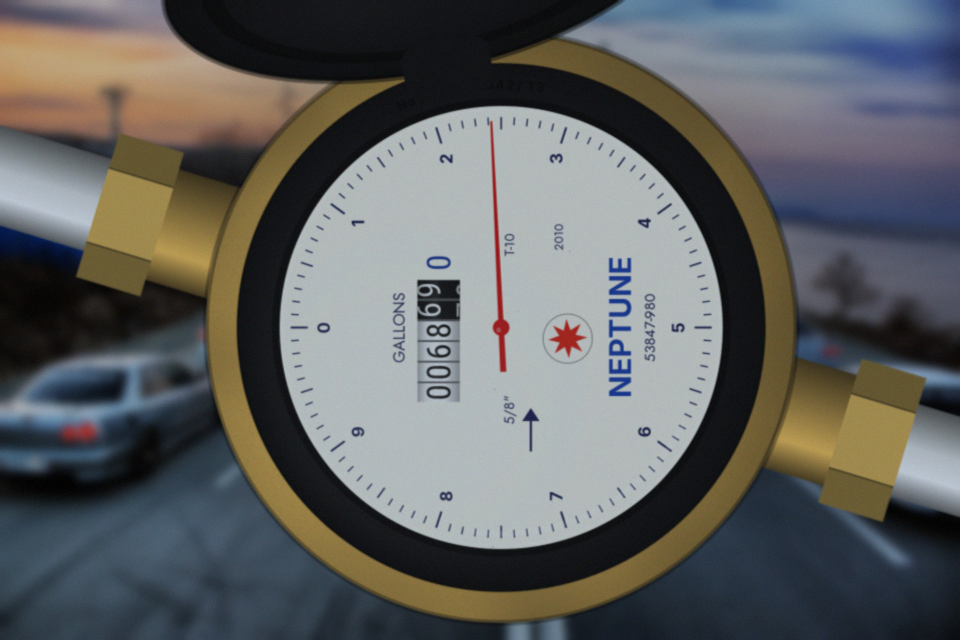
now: 68692.4
